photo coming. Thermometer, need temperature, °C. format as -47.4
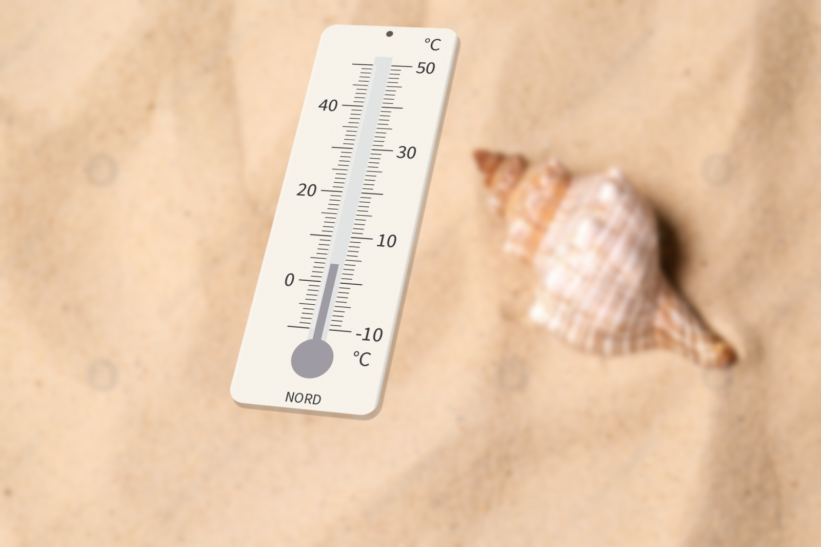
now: 4
